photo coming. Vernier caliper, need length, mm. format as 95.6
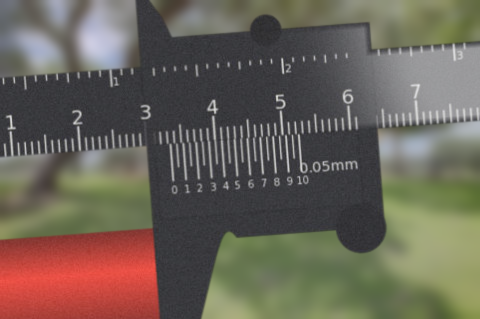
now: 33.4
